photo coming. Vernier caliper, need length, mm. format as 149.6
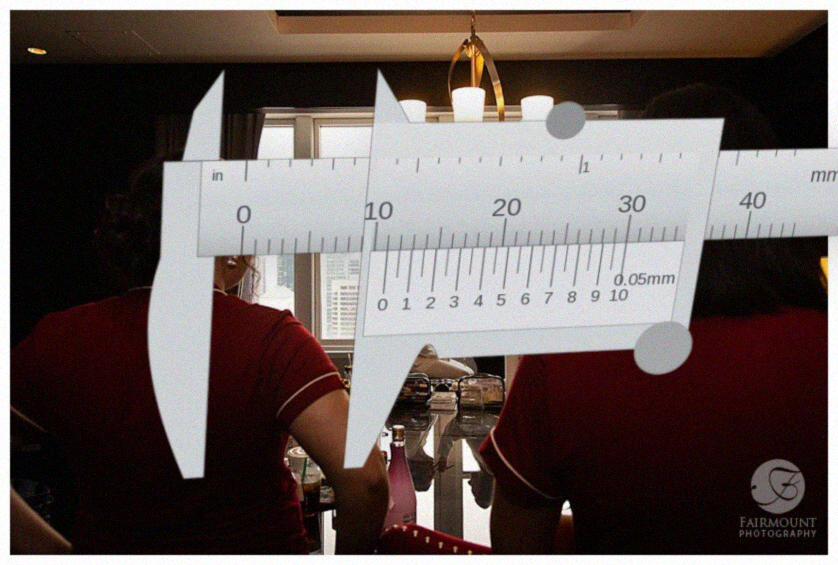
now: 11.0
